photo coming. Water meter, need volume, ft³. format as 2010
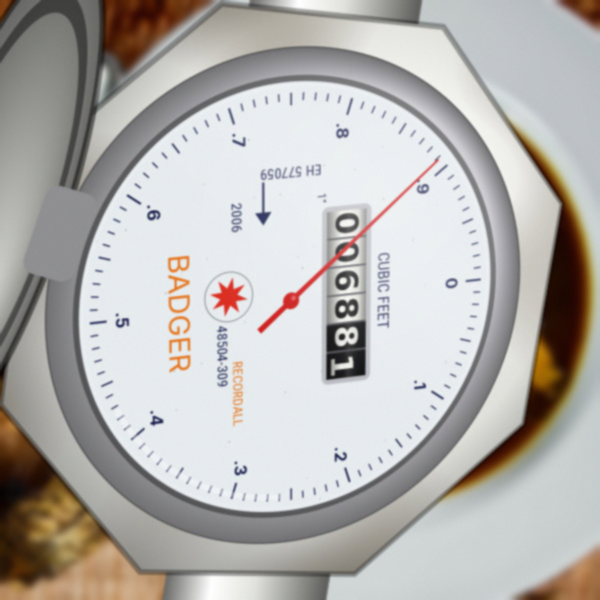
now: 6880.89
